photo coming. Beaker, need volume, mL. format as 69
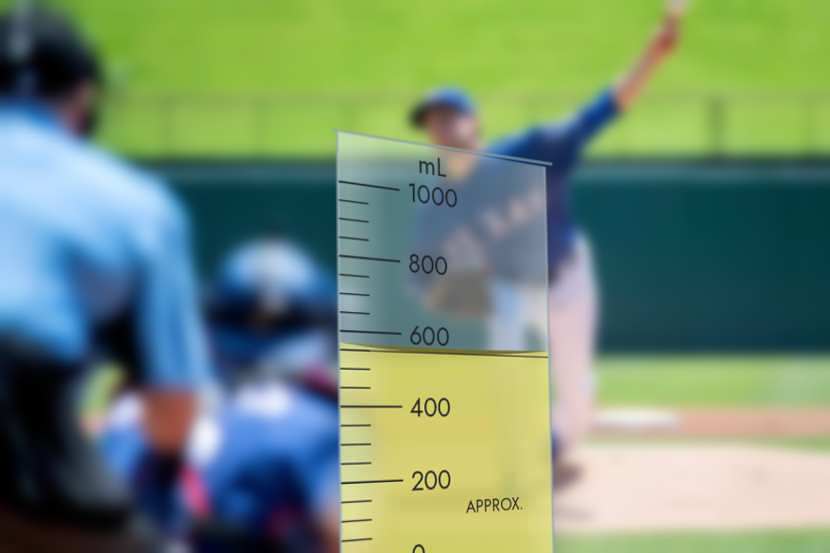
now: 550
